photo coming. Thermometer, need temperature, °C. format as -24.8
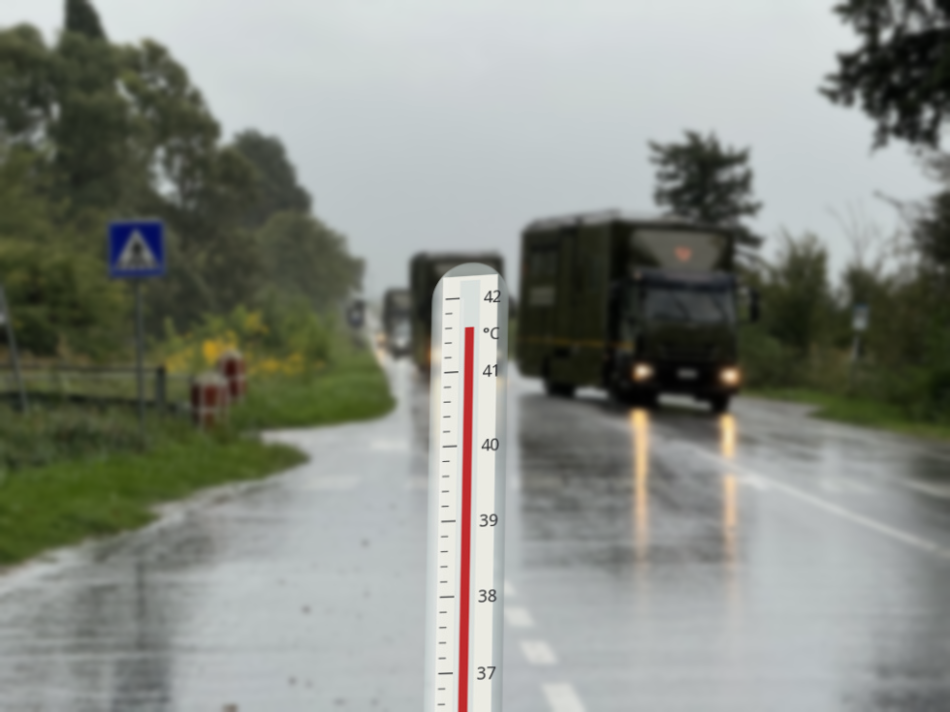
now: 41.6
